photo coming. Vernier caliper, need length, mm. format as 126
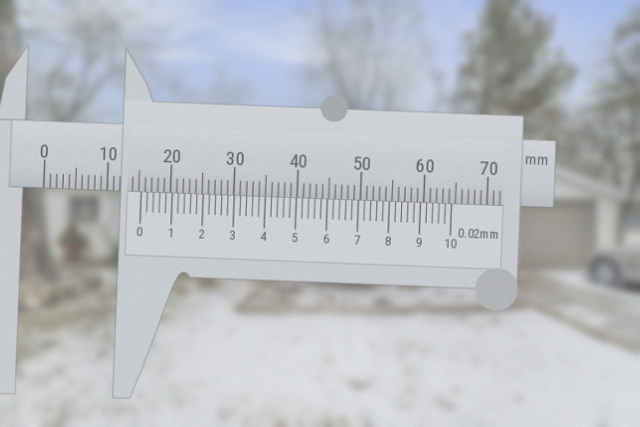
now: 15.4
